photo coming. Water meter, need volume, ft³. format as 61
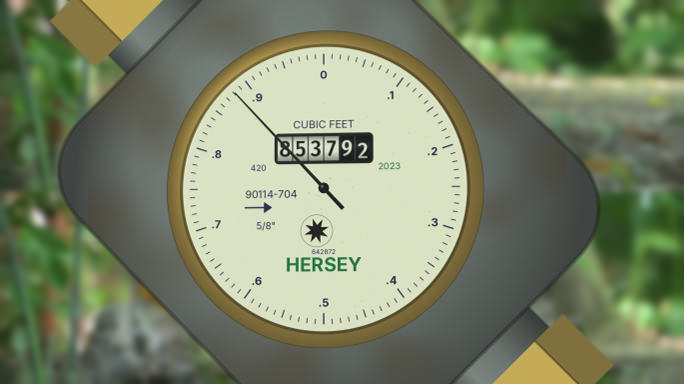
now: 853791.88
